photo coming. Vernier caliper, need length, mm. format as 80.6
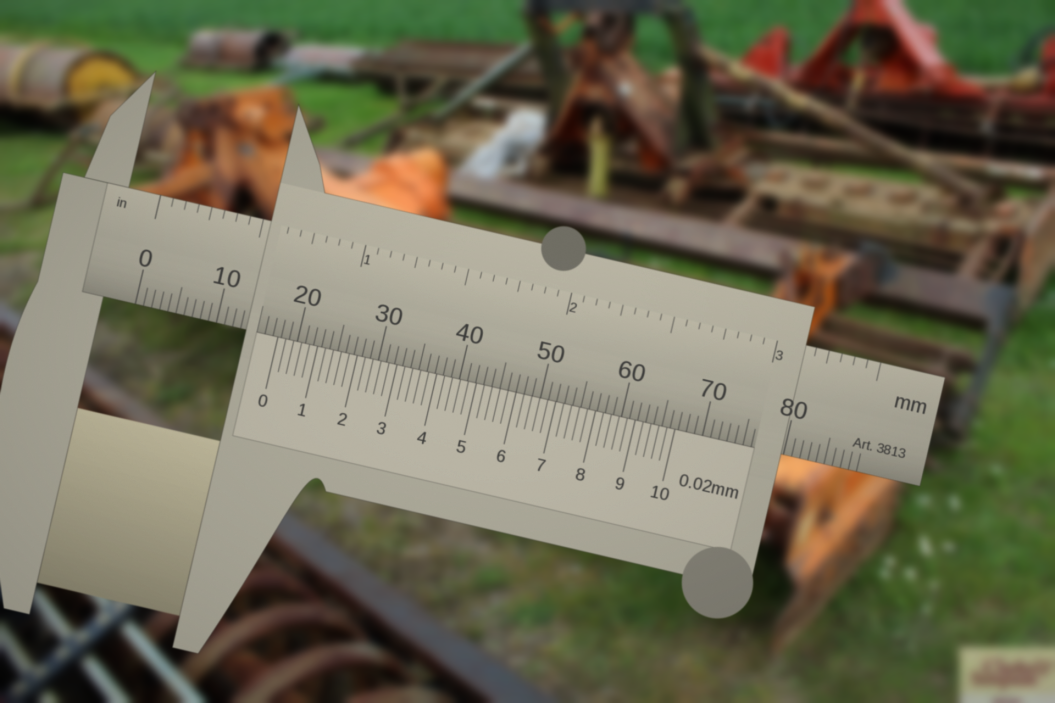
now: 17.6
